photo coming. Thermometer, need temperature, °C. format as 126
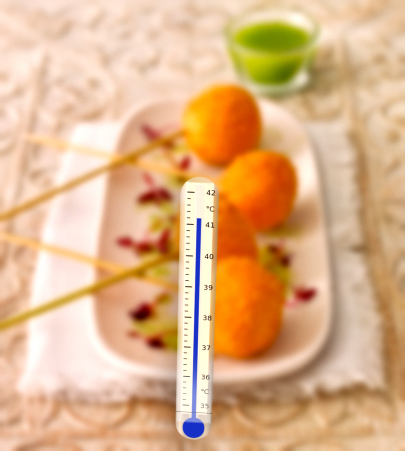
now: 41.2
